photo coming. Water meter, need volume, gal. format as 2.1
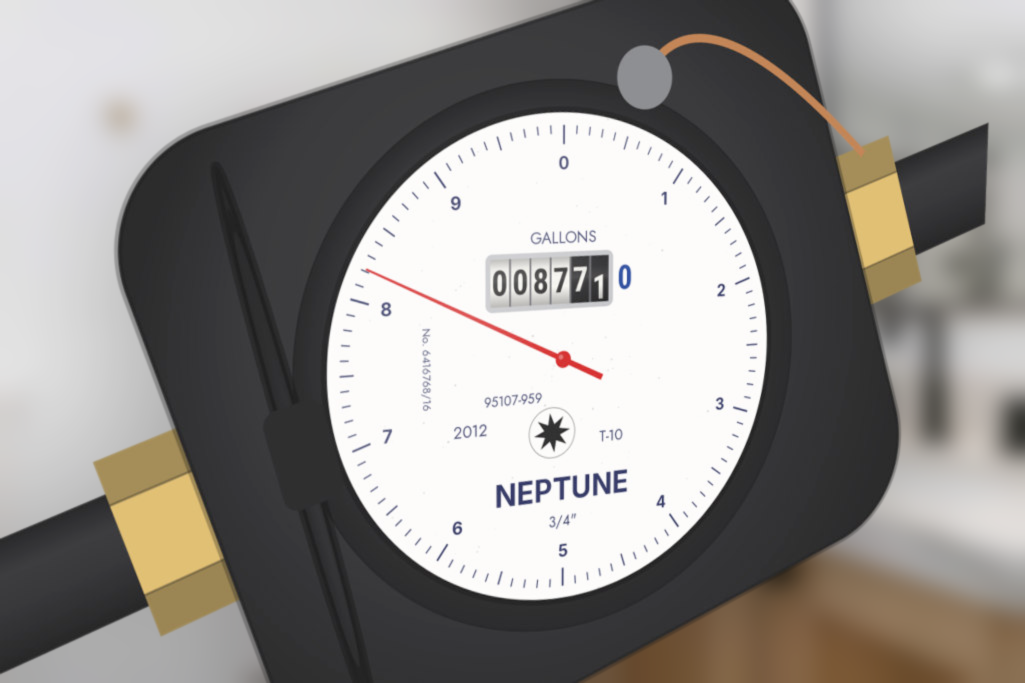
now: 87708.2
